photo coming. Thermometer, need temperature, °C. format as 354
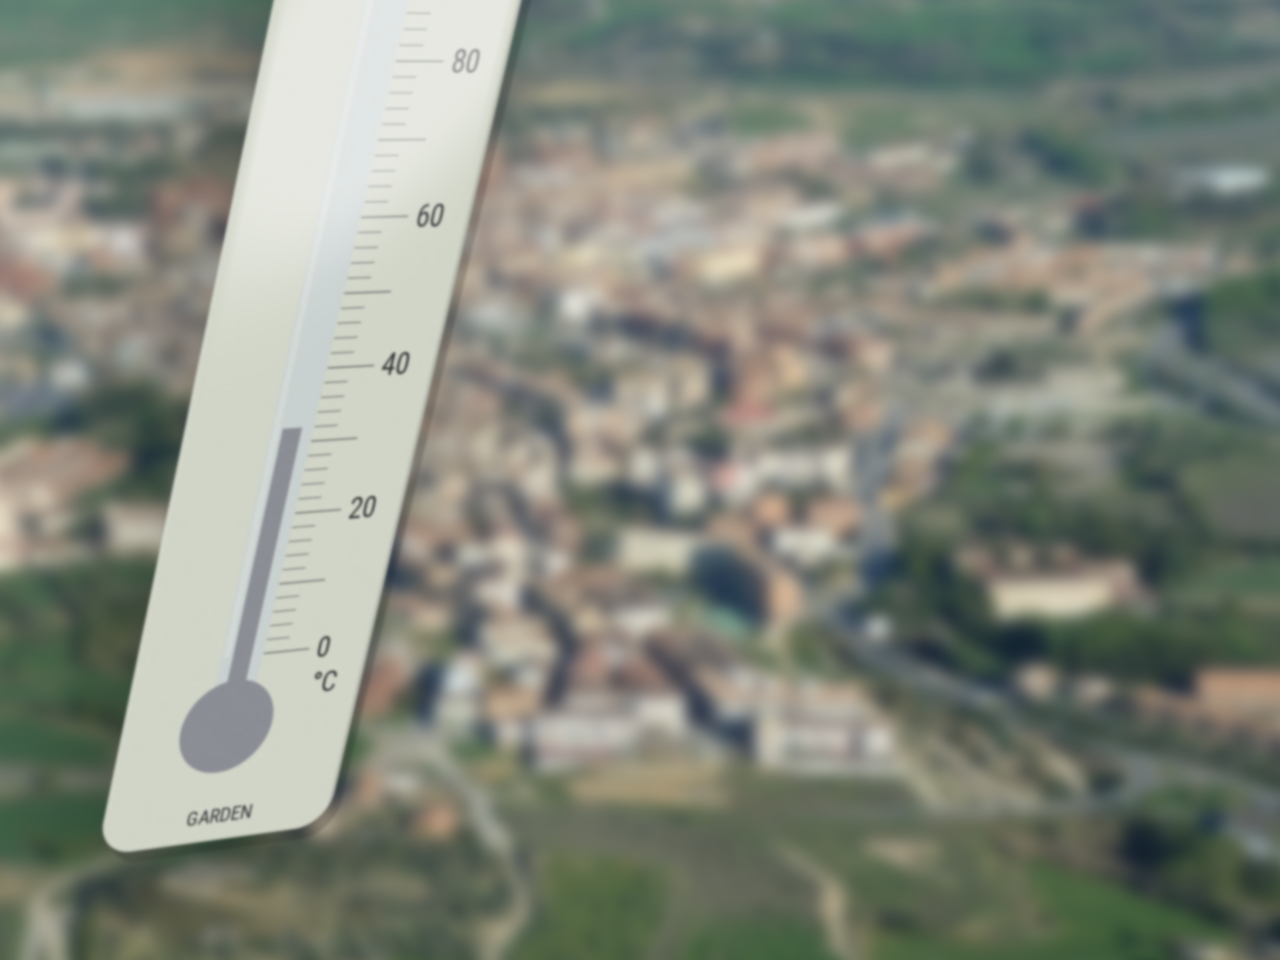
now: 32
